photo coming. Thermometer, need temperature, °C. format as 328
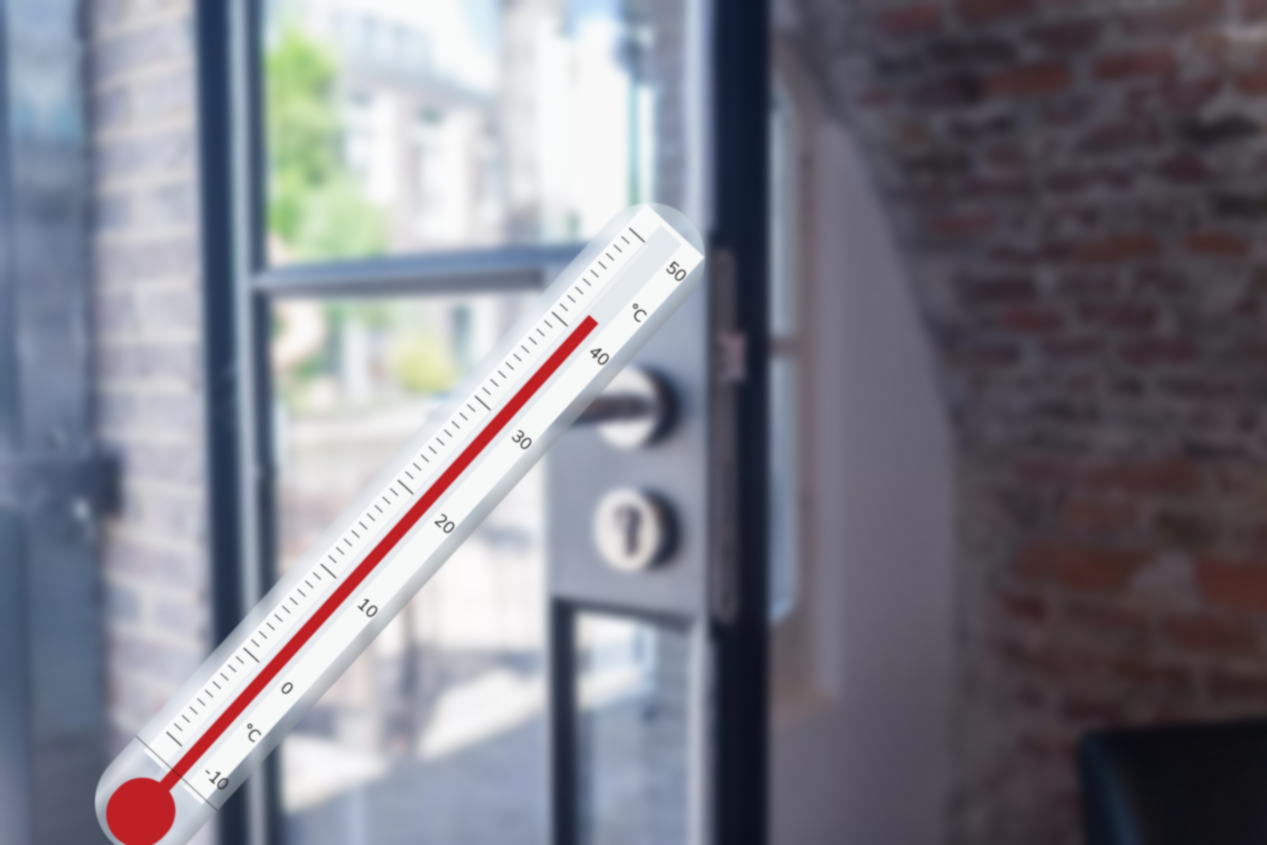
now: 42
